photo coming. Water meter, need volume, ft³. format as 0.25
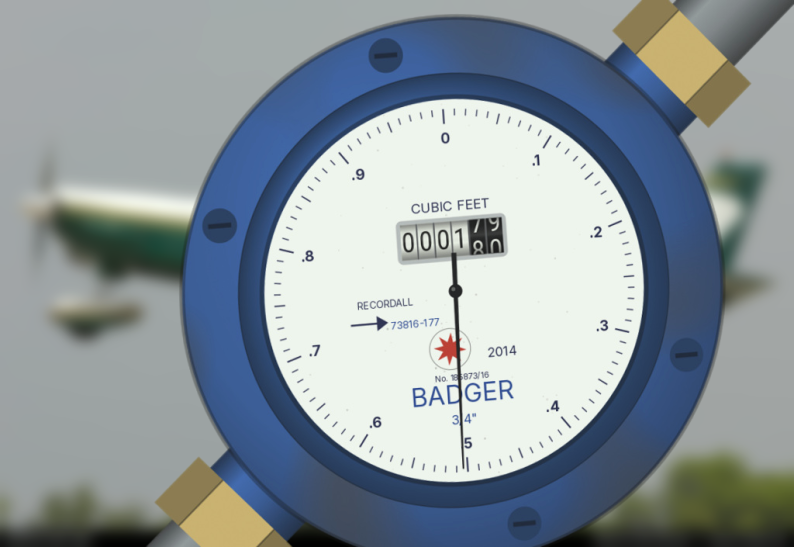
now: 179.50
